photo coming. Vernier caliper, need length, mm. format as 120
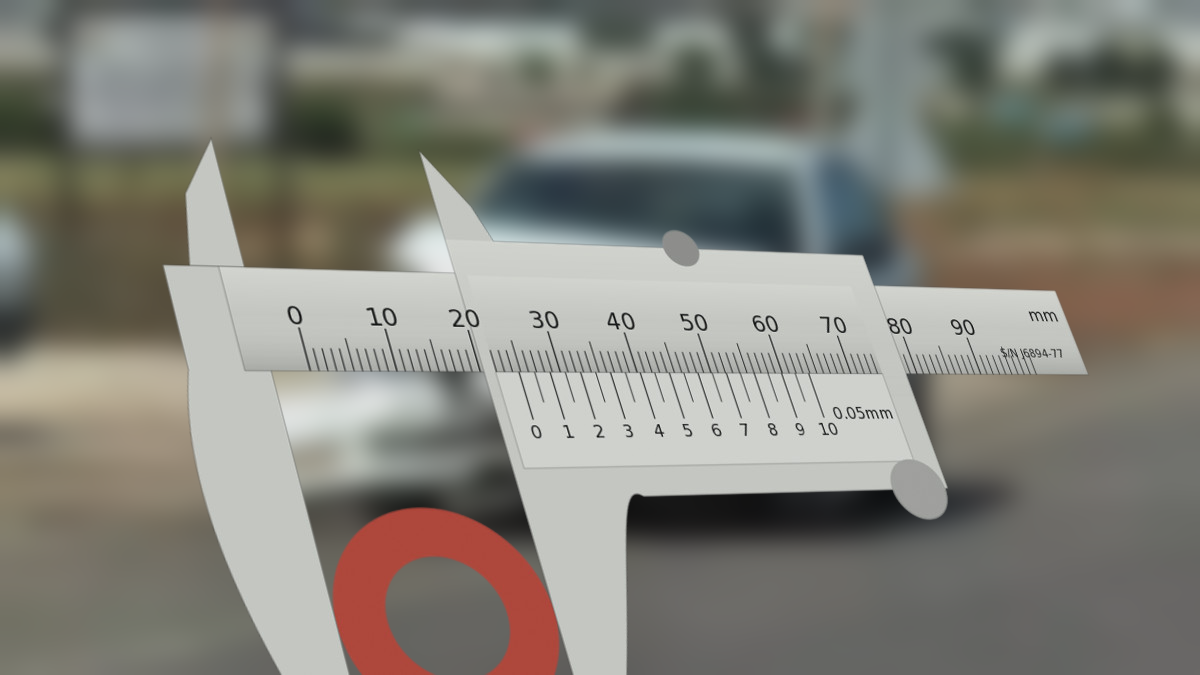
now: 24.8
